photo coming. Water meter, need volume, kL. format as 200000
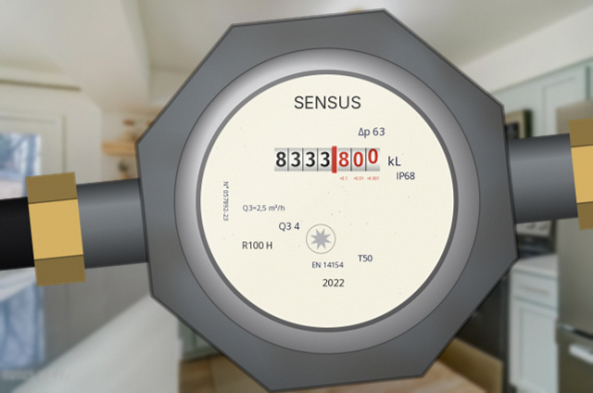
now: 8333.800
